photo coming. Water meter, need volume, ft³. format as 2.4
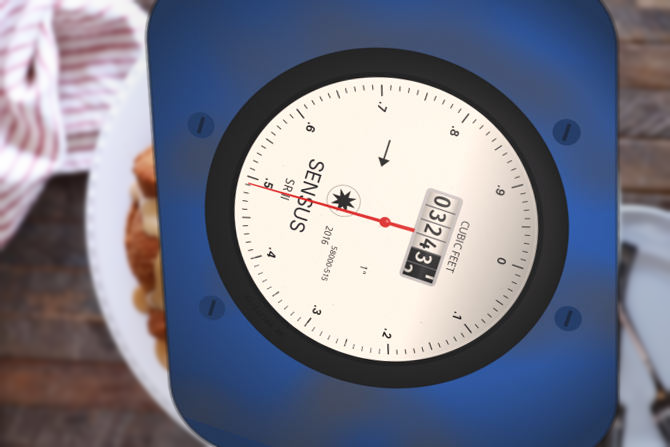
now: 32431.49
